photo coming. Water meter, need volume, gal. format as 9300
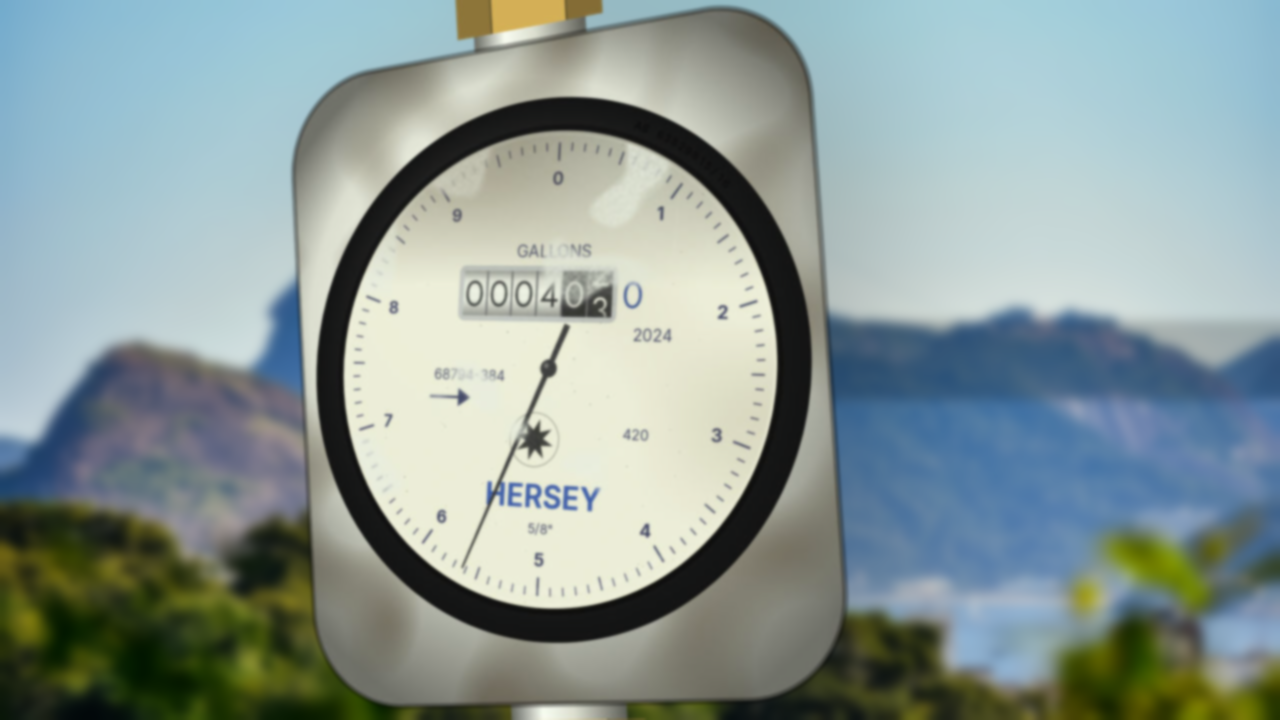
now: 4025.6
